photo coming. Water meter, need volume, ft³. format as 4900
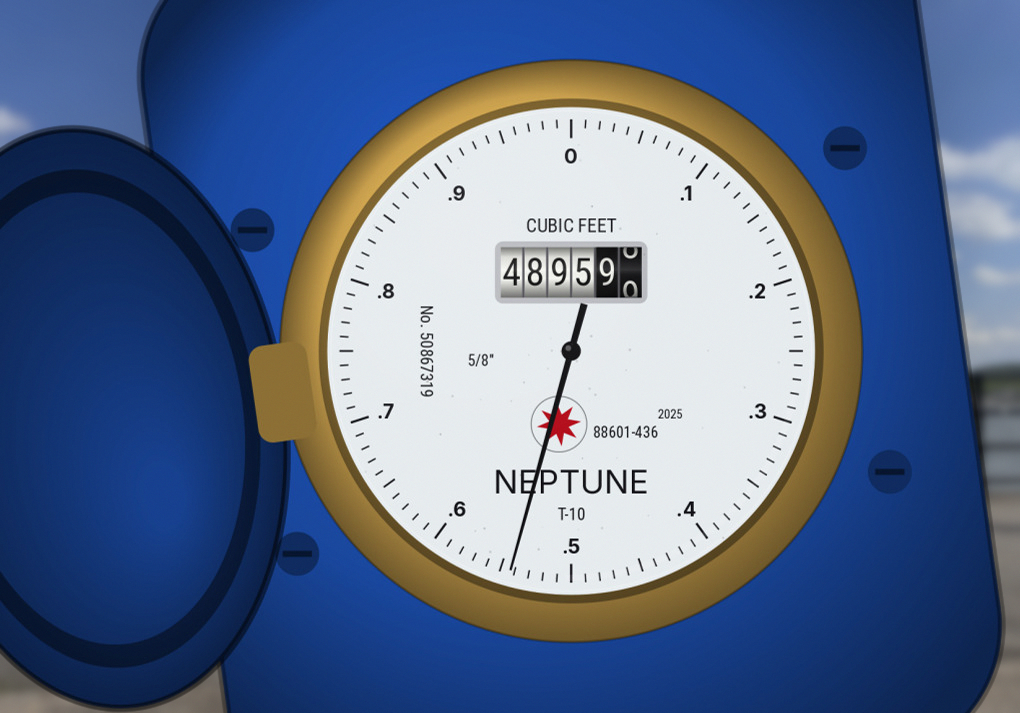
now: 489598.54
